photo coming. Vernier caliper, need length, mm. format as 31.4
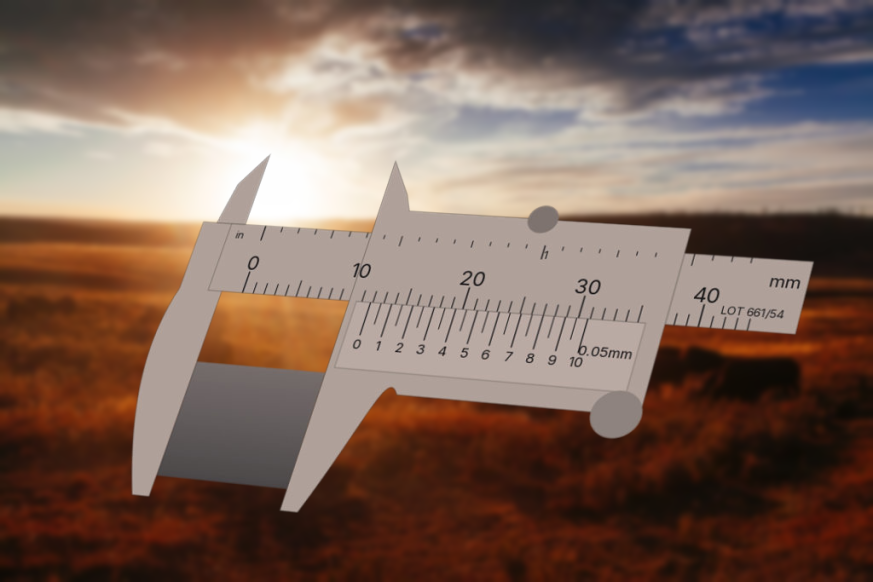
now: 11.8
